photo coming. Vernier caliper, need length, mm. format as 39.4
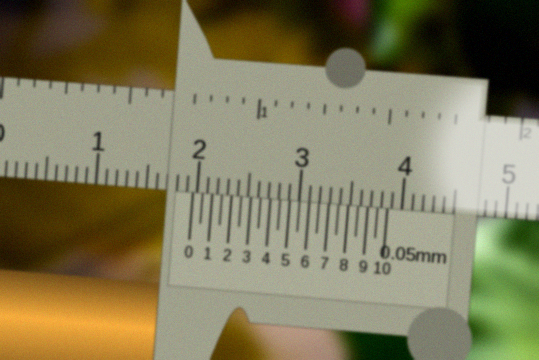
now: 19.6
